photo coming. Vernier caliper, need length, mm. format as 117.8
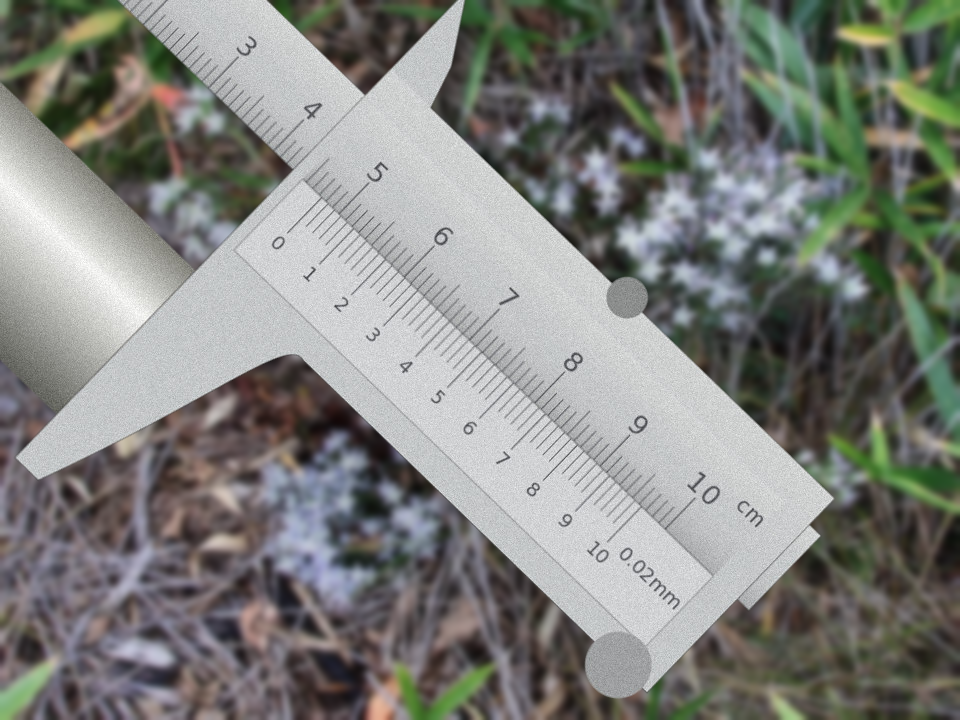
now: 47.4
